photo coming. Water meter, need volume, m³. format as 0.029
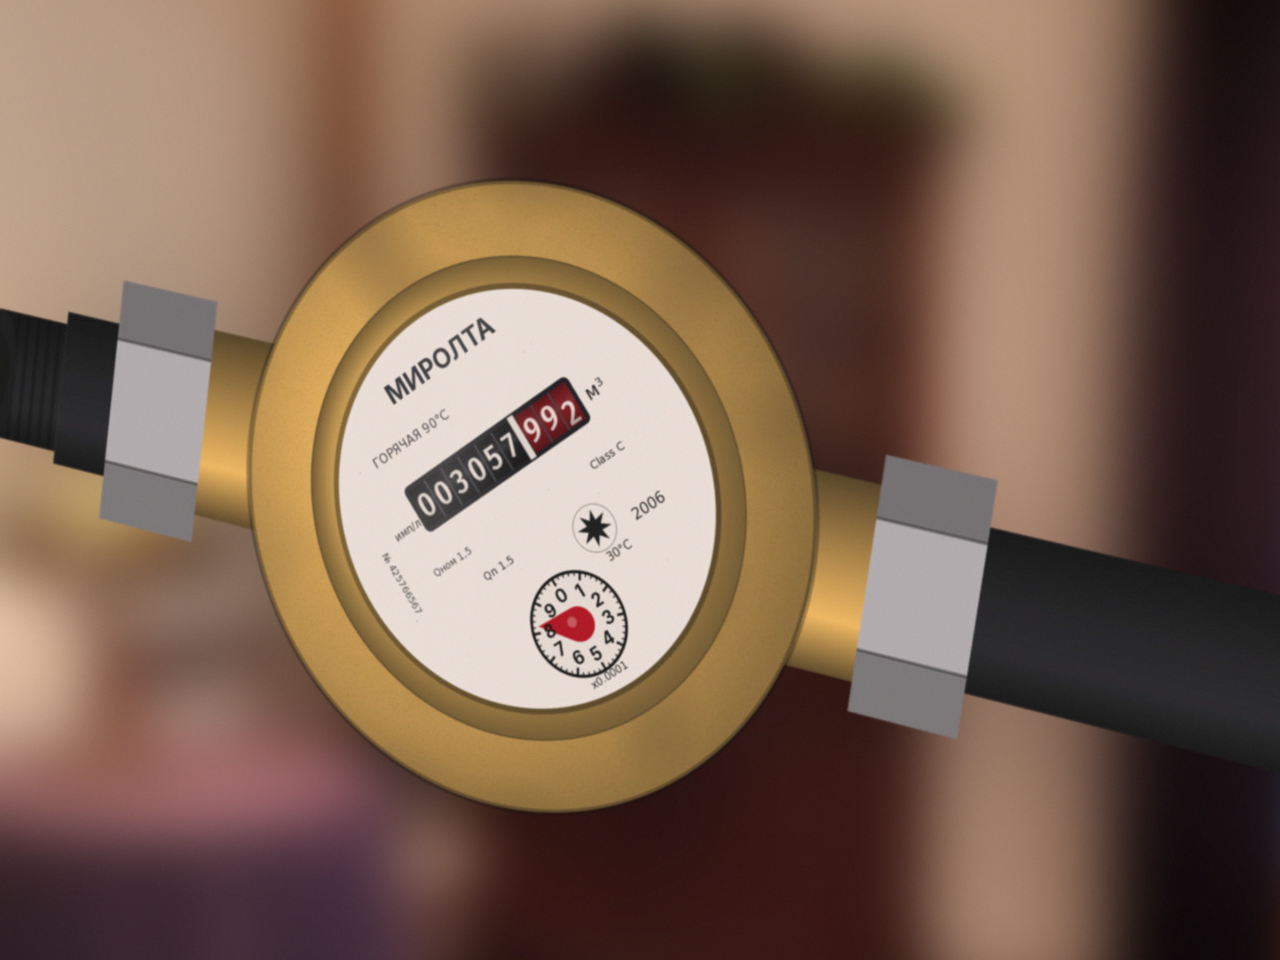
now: 3057.9918
